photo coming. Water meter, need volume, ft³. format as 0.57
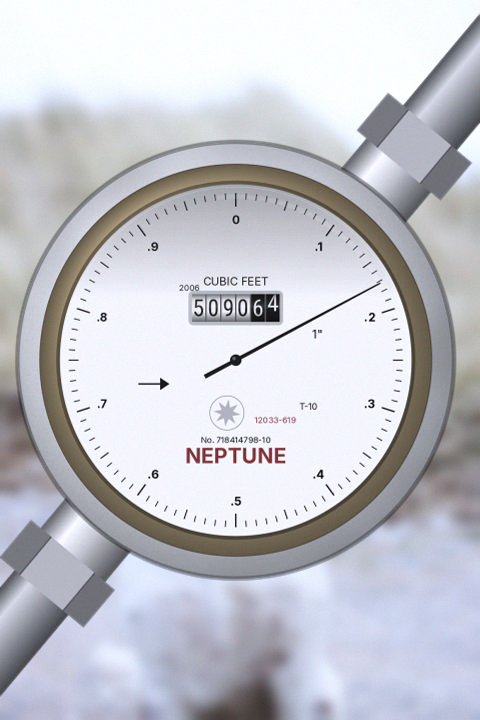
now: 509064.17
